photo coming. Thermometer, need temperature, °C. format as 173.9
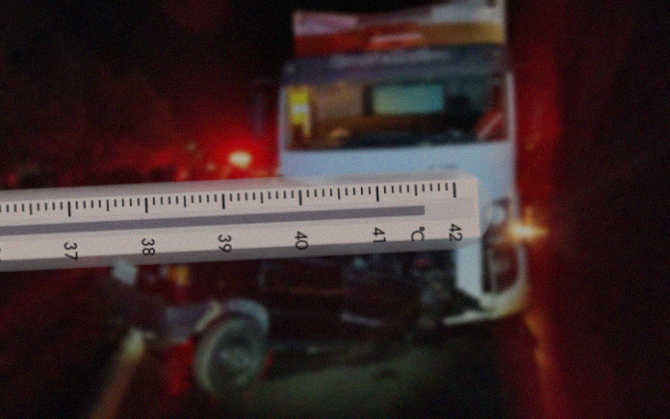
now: 41.6
